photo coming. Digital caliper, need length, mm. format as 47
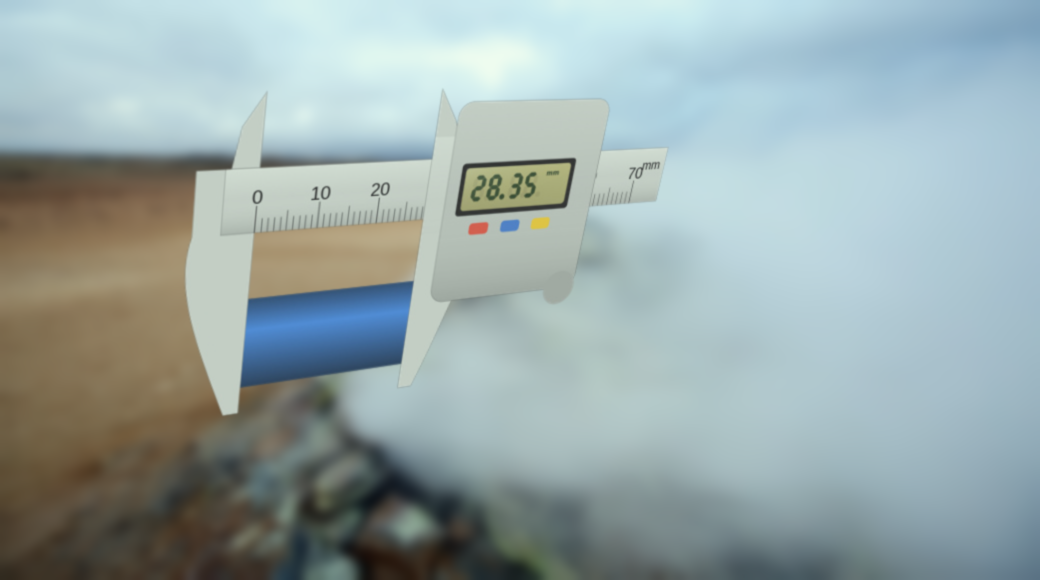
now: 28.35
